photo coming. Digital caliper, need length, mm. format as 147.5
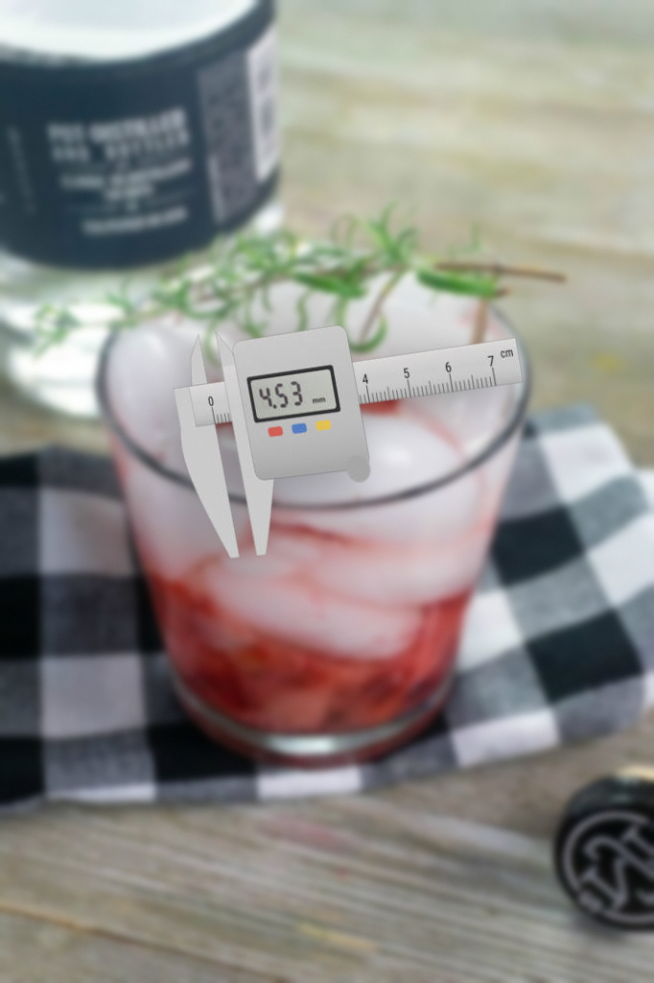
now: 4.53
